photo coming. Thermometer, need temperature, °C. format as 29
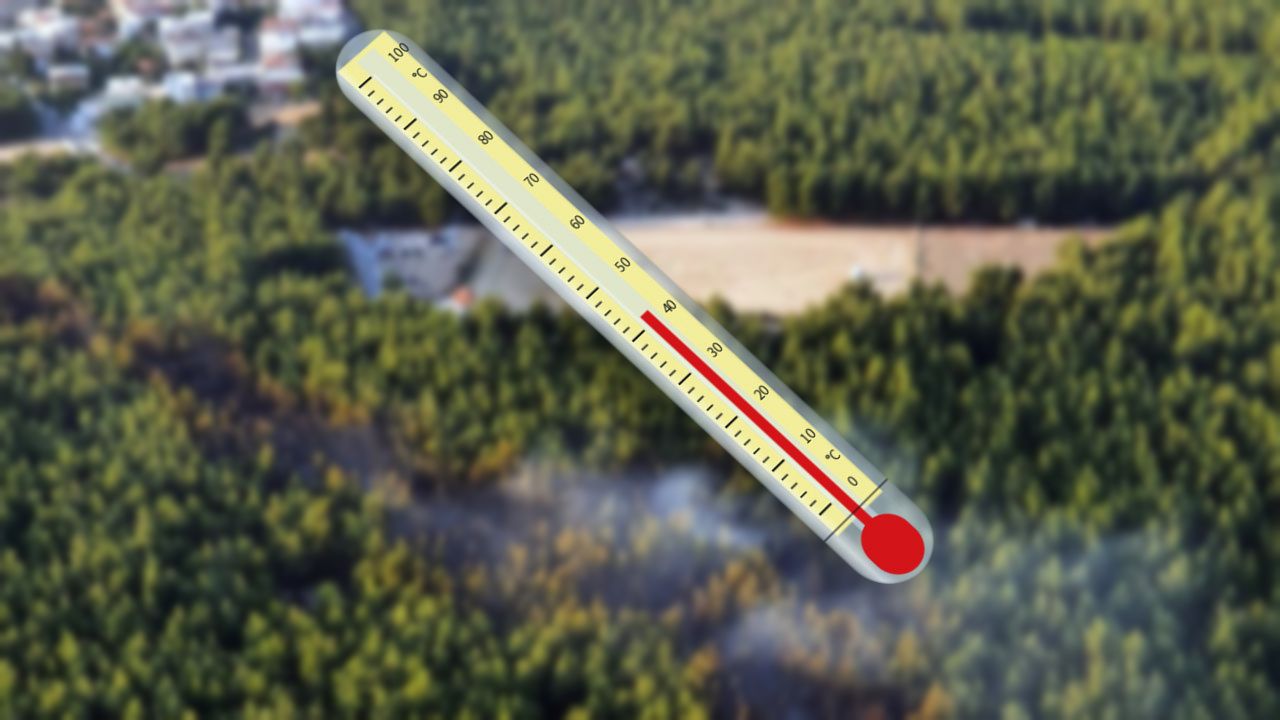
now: 42
